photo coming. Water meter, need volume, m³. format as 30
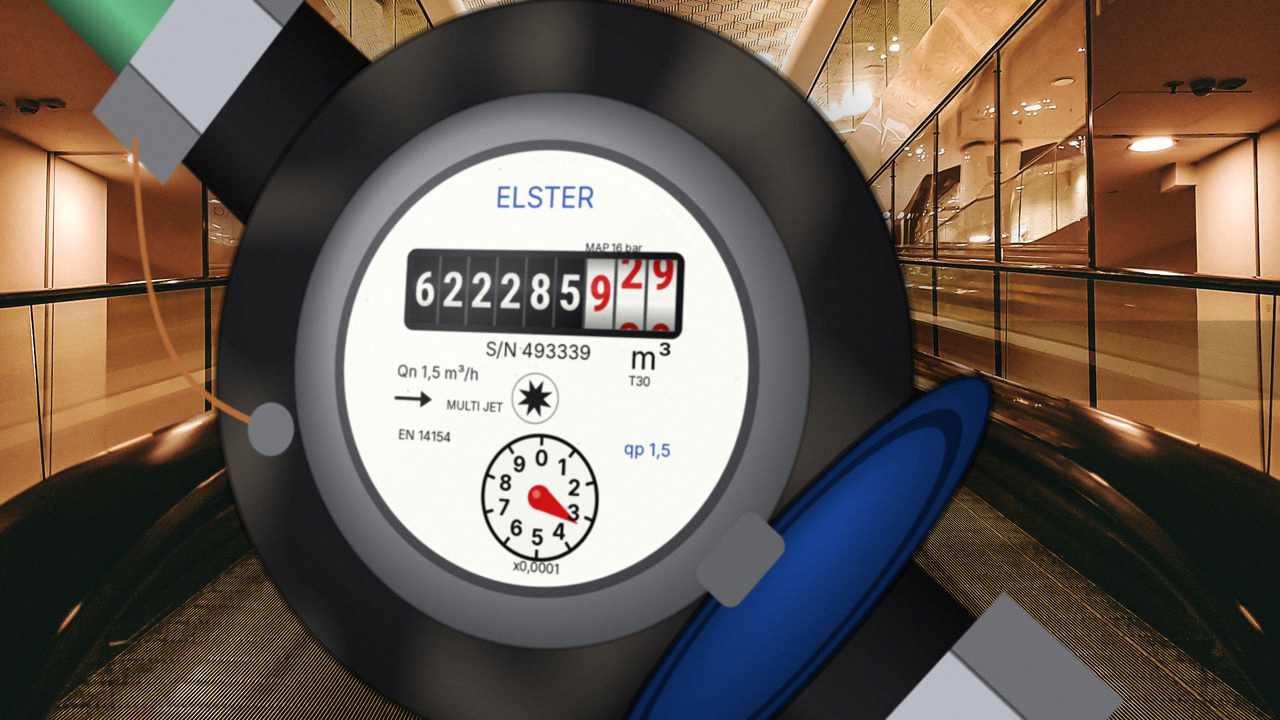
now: 622285.9293
